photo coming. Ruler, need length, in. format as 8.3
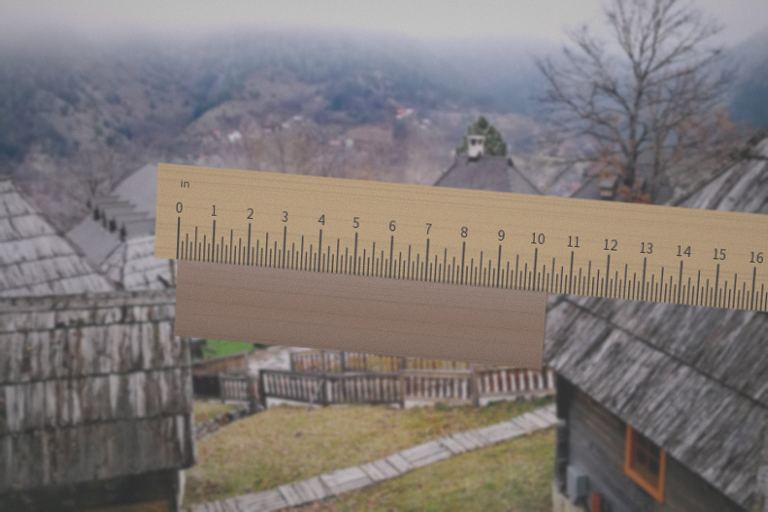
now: 10.375
